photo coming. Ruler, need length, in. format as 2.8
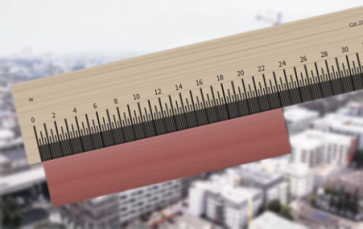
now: 23
